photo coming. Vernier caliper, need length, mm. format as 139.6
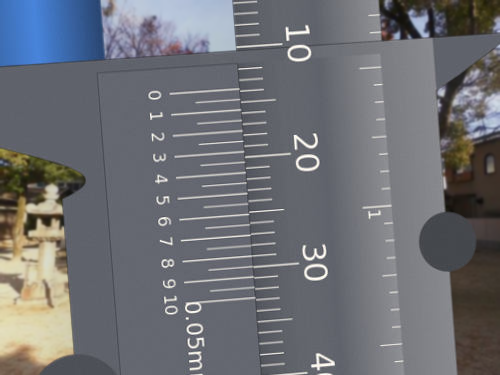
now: 13.8
